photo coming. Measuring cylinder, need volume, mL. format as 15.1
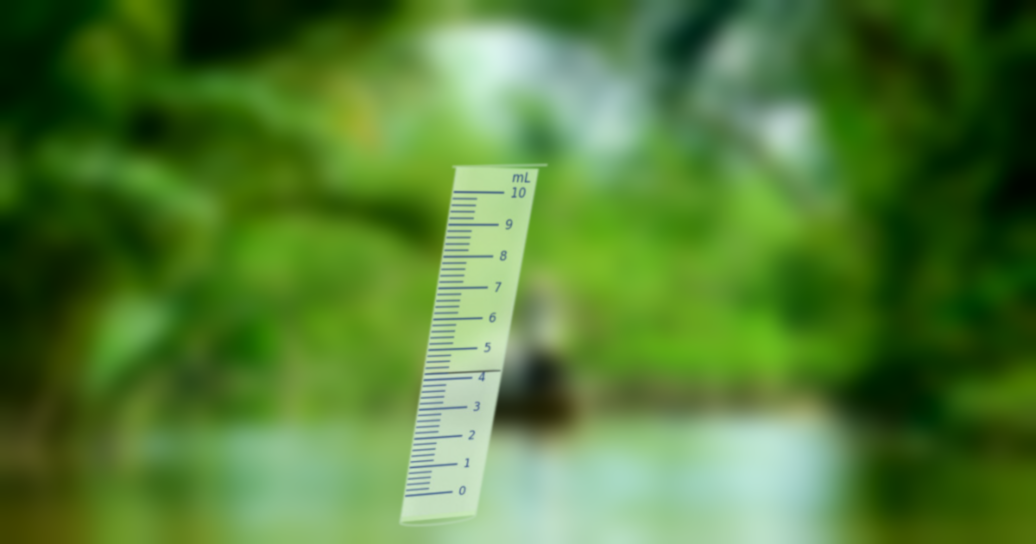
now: 4.2
